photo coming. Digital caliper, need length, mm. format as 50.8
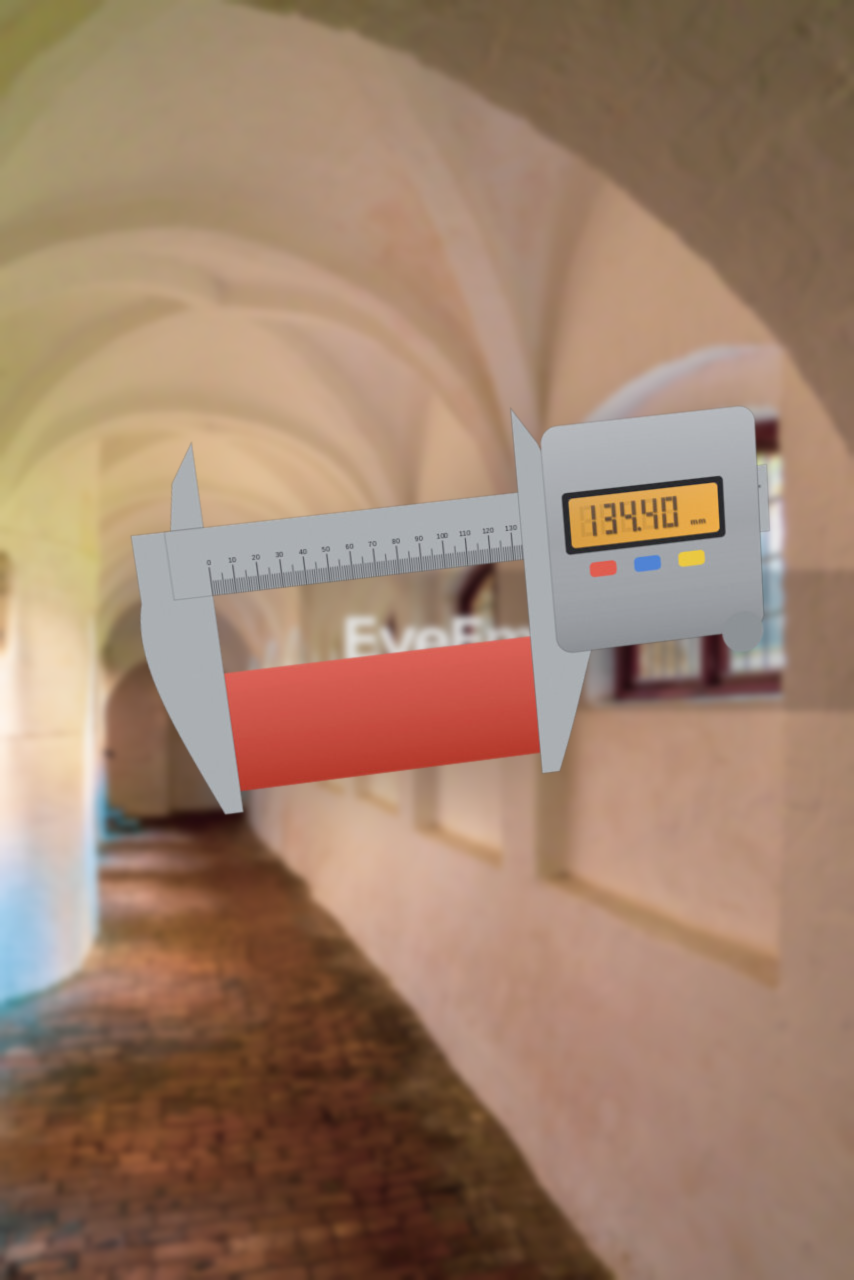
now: 134.40
